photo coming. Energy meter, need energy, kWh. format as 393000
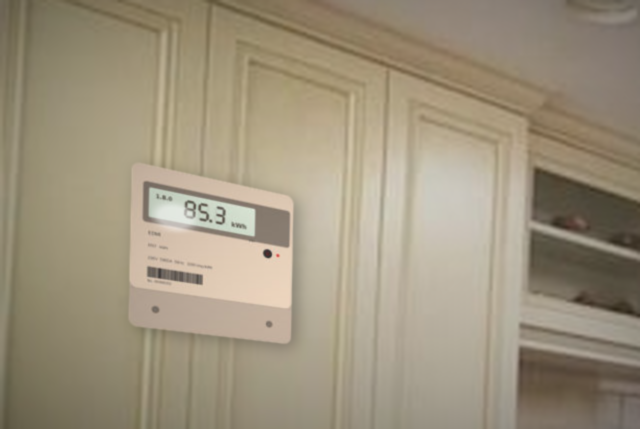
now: 85.3
